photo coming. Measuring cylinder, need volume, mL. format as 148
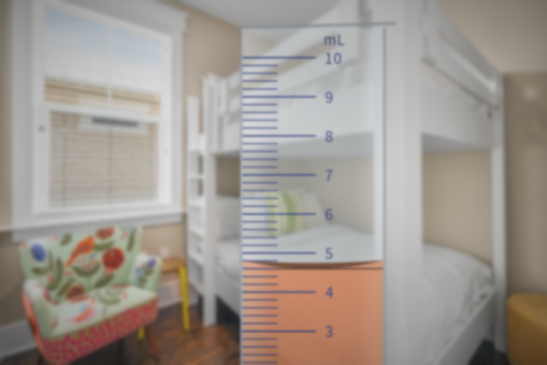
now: 4.6
